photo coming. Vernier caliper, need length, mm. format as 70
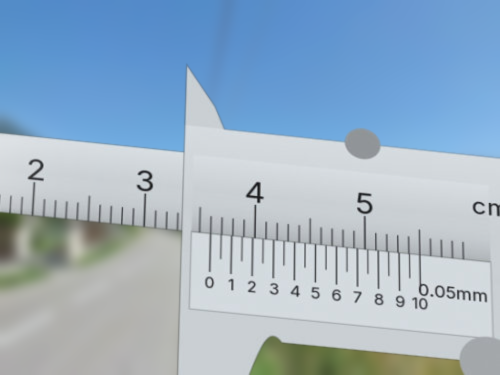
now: 36.0
